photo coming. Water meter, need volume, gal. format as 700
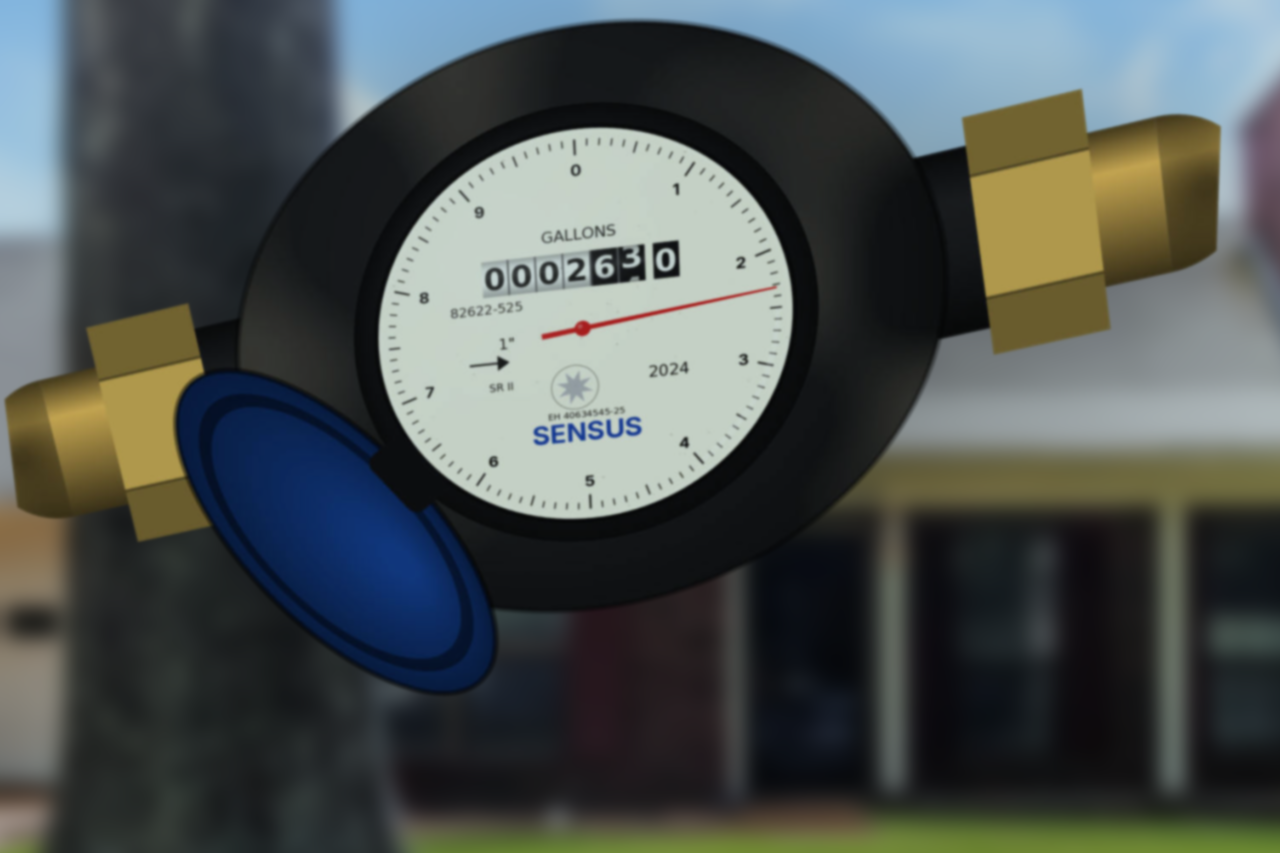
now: 2632.3
